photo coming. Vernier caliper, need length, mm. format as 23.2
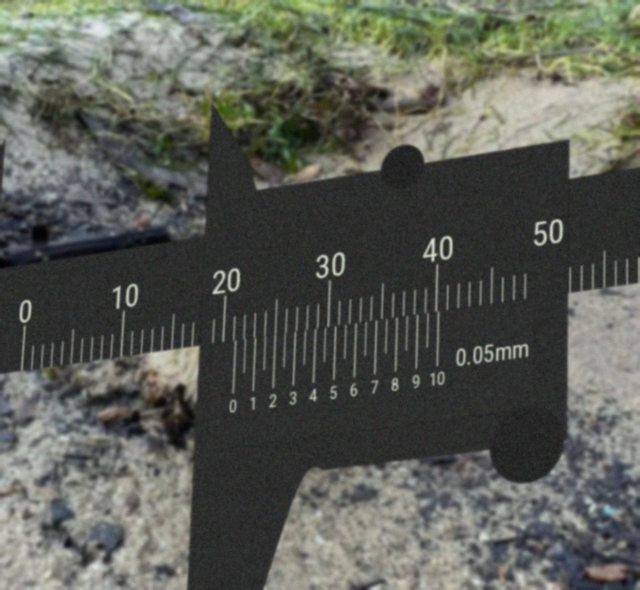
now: 21.2
